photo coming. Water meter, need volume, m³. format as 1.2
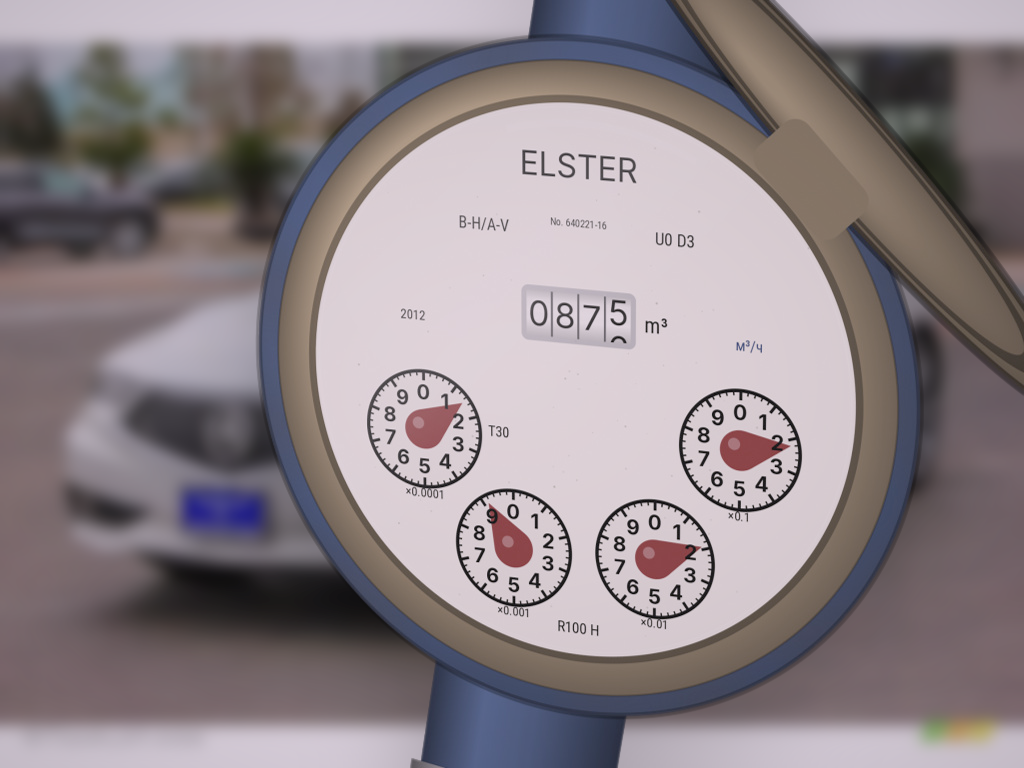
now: 875.2191
